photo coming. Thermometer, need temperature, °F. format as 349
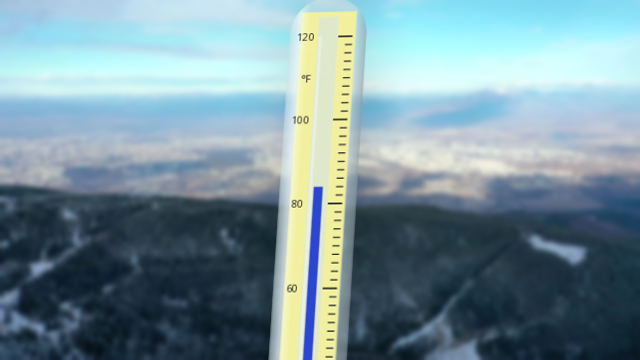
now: 84
